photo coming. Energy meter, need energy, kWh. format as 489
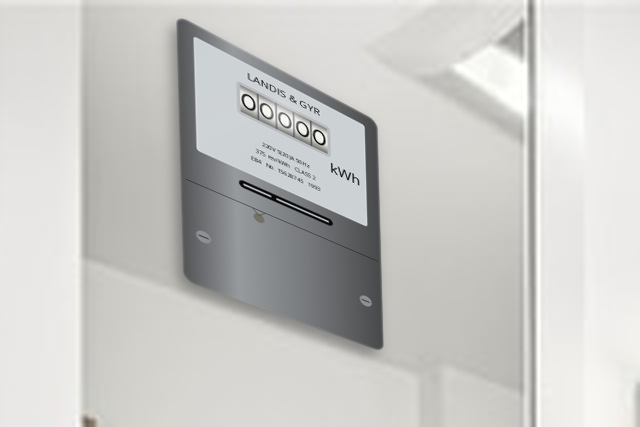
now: 0
